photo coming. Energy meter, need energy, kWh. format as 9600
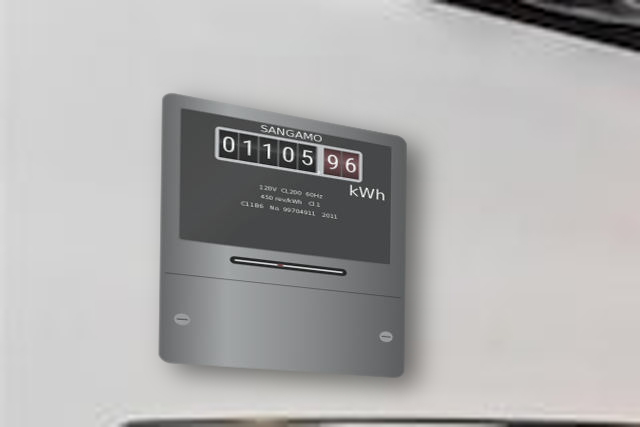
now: 1105.96
